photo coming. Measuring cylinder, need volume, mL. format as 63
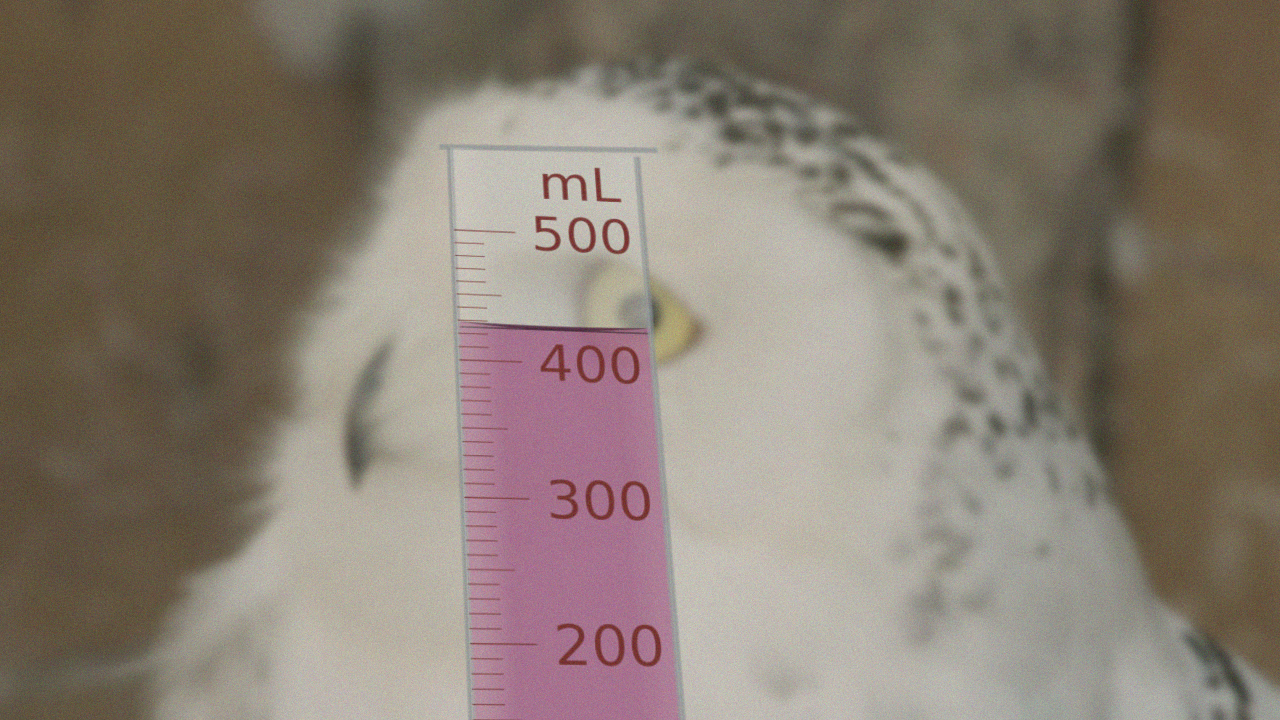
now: 425
